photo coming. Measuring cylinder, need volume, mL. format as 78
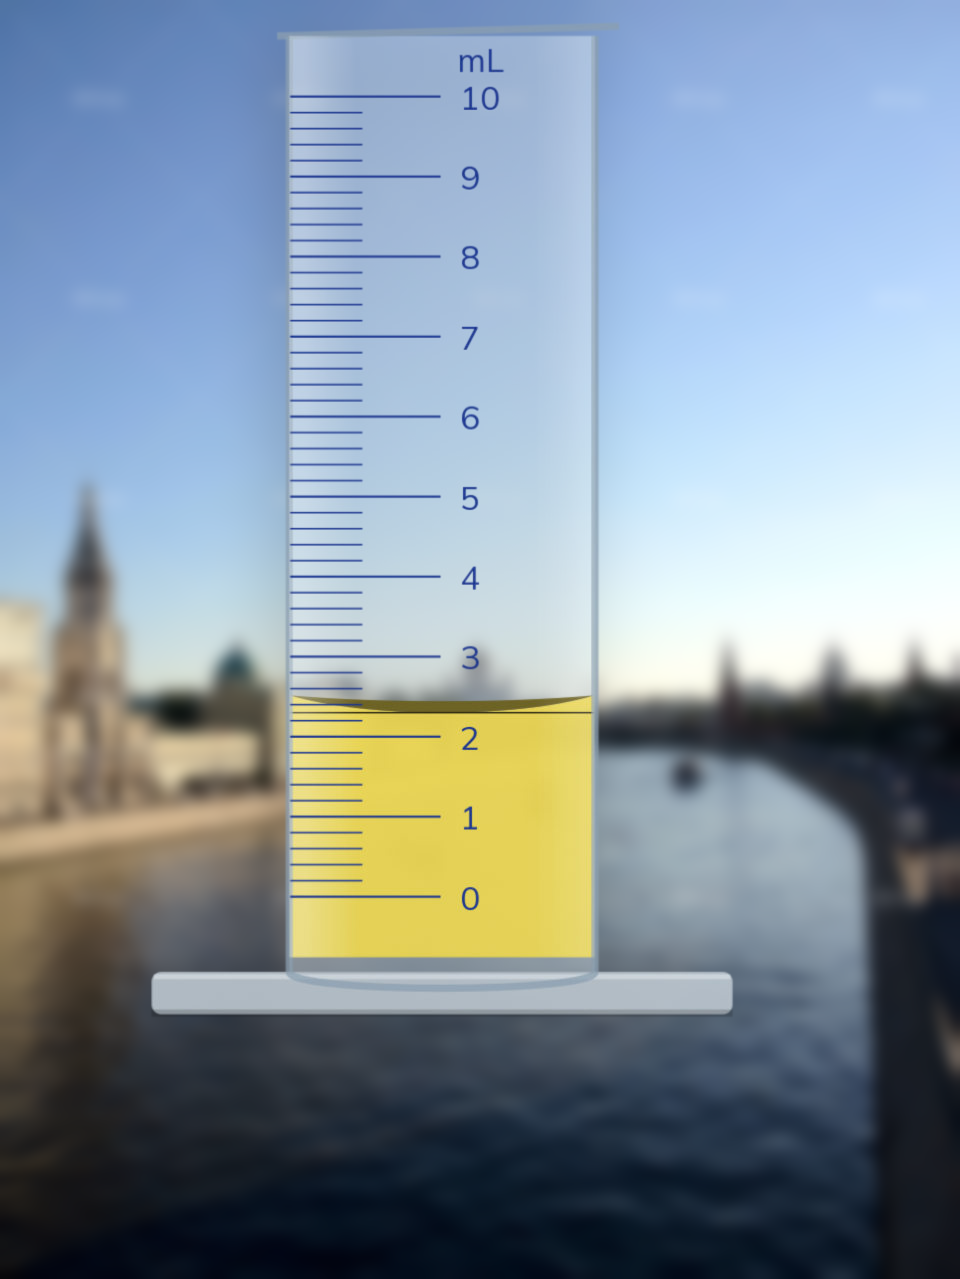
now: 2.3
